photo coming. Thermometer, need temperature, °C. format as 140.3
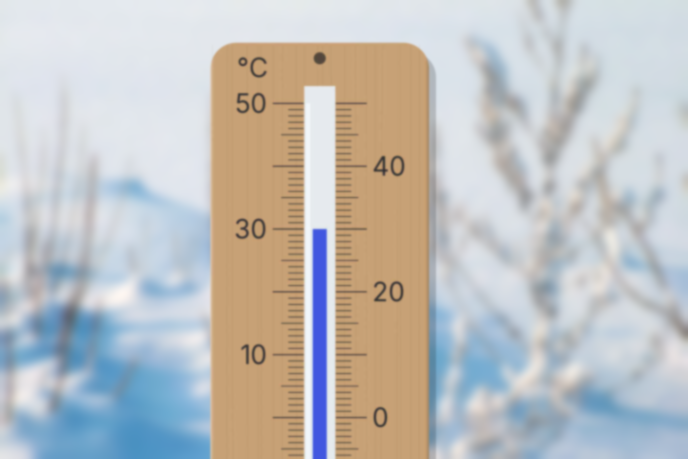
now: 30
